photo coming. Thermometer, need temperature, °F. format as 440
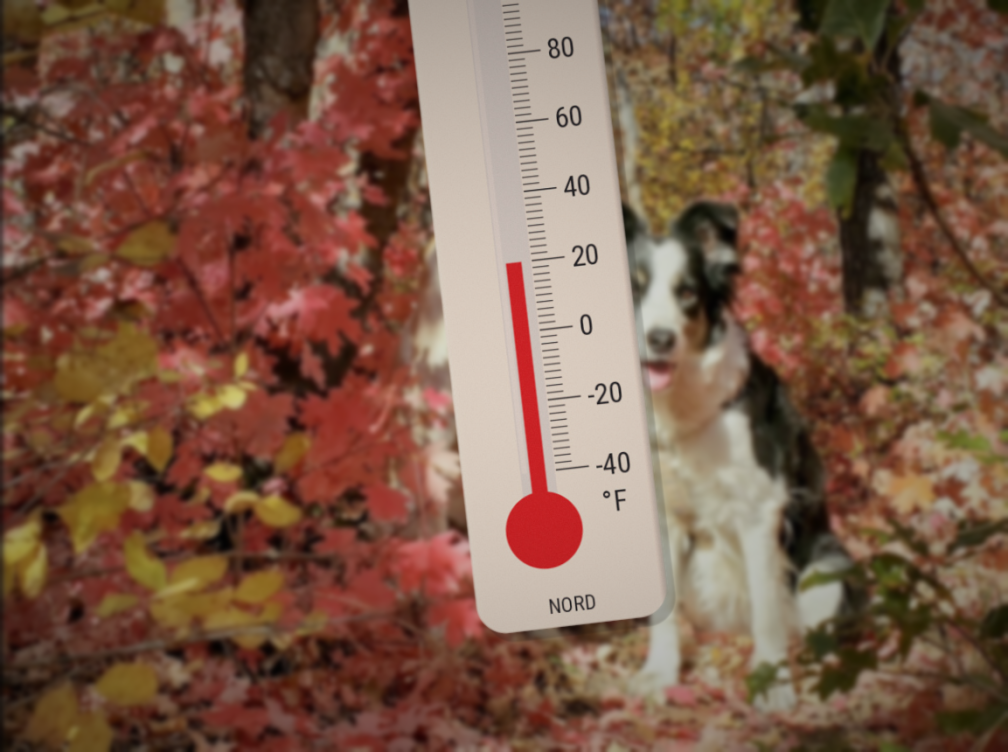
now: 20
